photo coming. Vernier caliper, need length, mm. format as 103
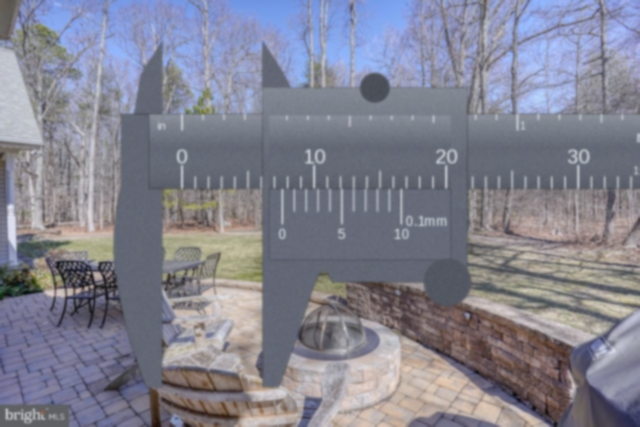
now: 7.6
